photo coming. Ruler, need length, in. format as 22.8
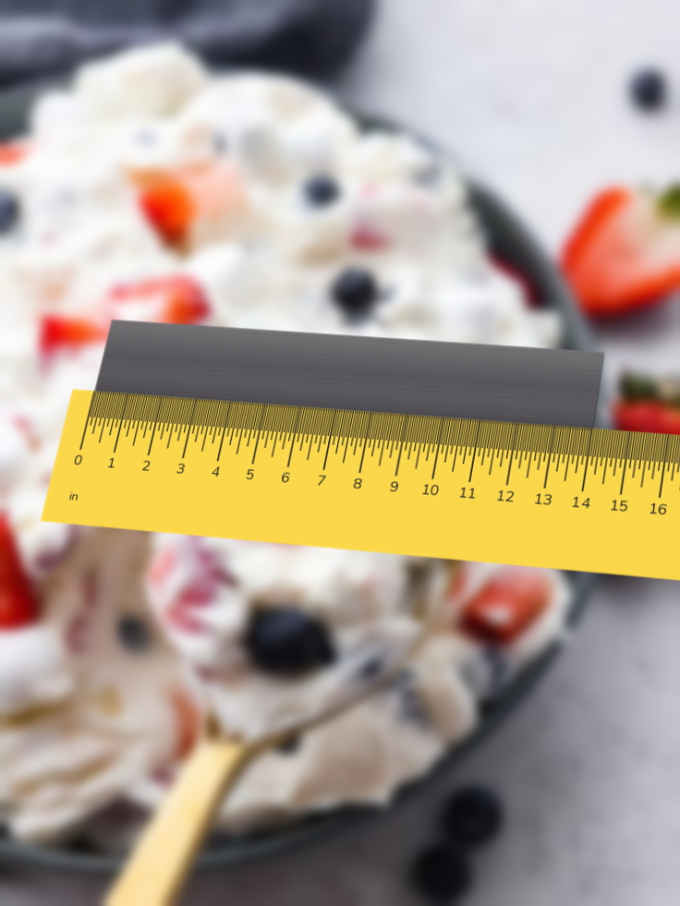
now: 14
